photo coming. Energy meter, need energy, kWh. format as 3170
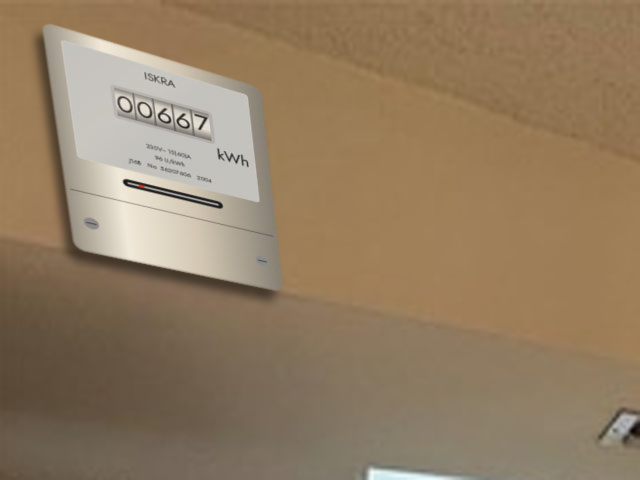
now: 667
